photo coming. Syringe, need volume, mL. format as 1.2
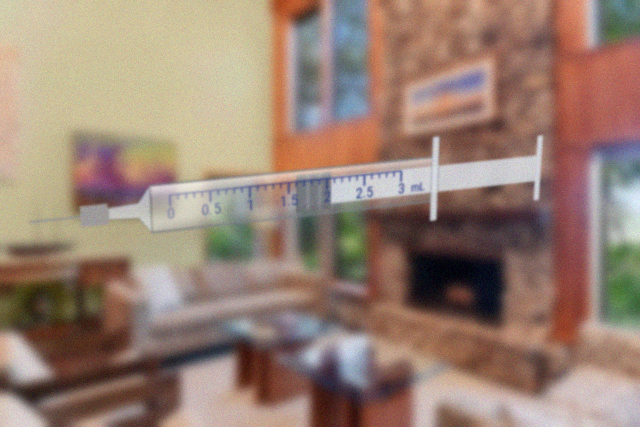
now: 1.6
